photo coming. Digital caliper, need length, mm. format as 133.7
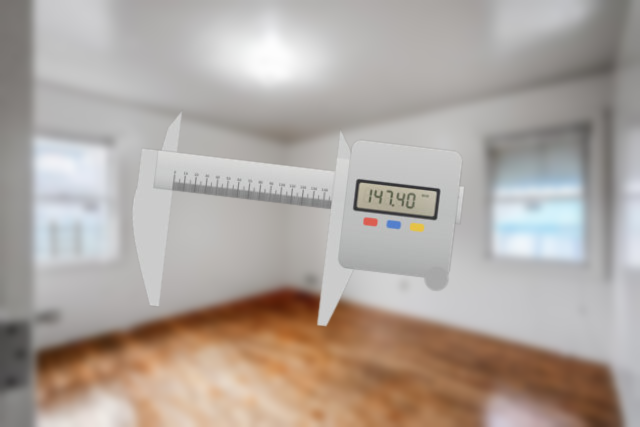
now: 147.40
